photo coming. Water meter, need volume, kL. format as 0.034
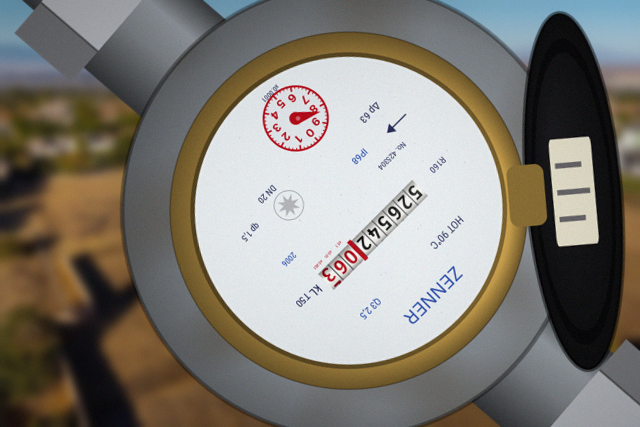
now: 526542.0628
